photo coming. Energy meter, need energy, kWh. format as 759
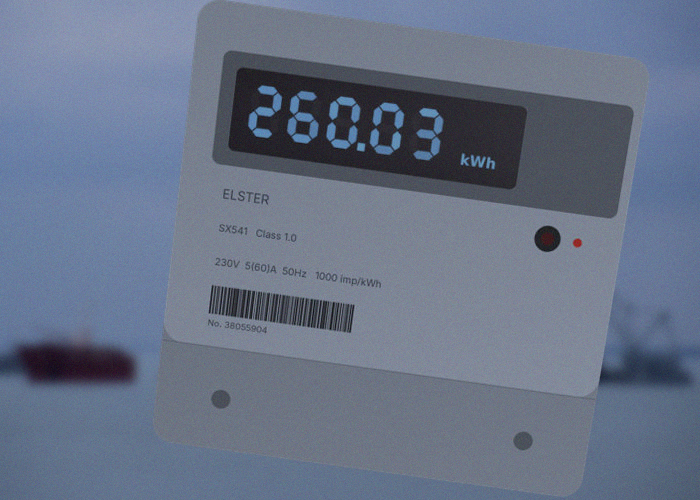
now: 260.03
